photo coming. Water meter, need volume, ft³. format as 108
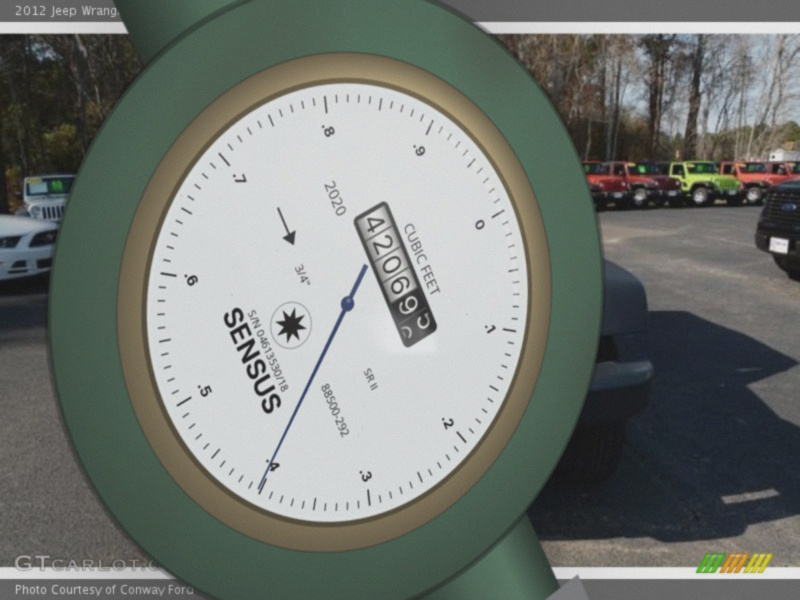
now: 420695.40
